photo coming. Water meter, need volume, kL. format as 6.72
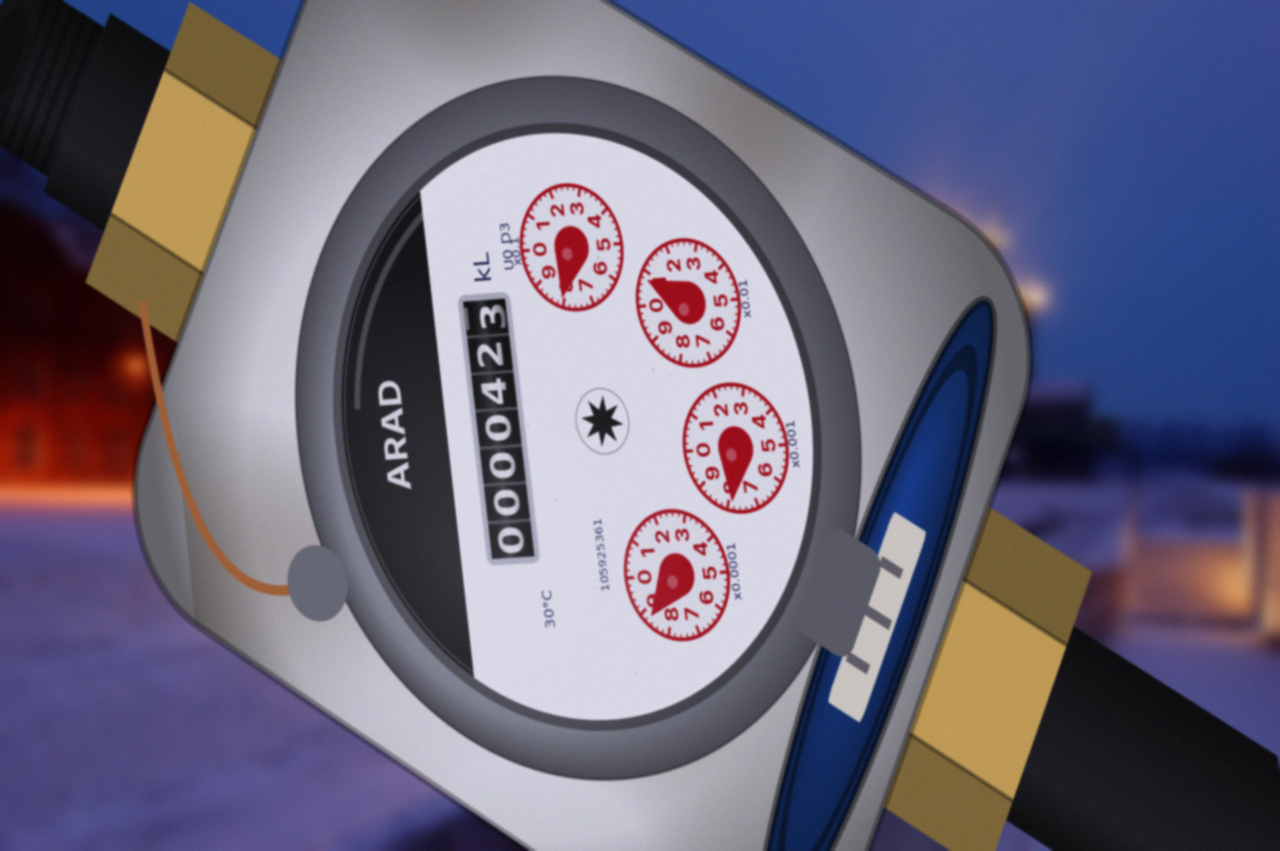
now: 422.8078
